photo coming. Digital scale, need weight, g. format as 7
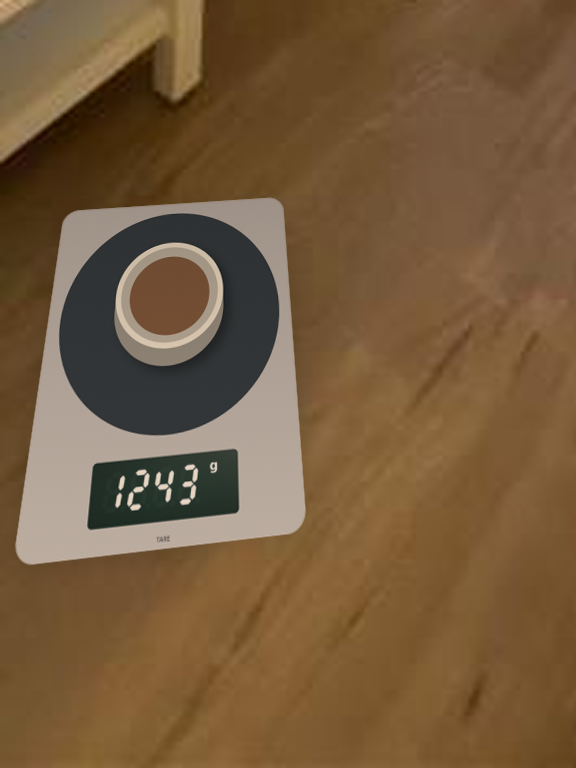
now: 1243
